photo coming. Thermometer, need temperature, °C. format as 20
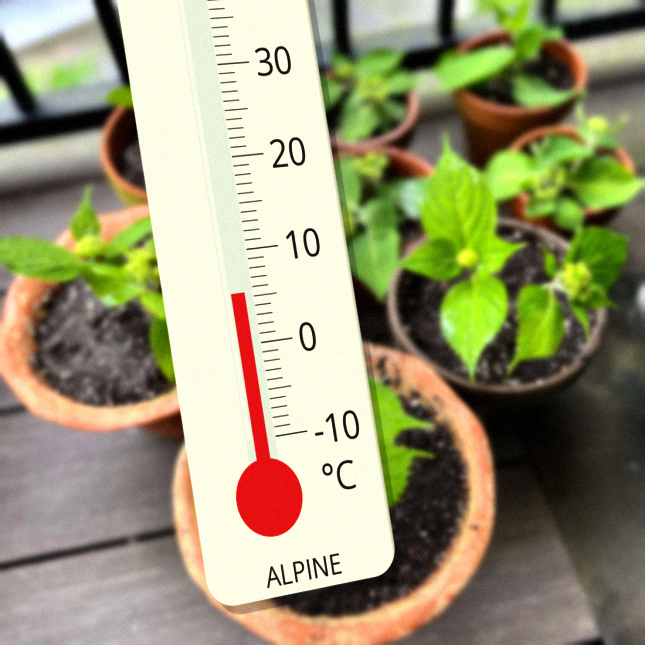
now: 5.5
